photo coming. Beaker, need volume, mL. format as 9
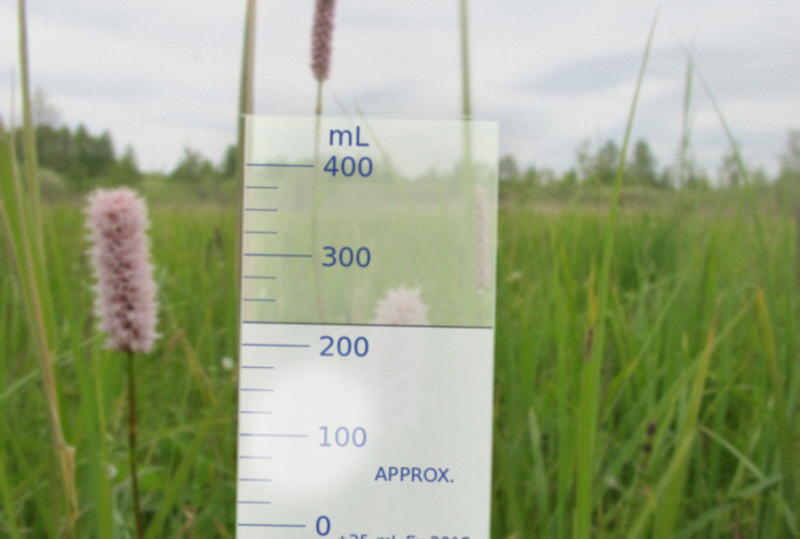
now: 225
